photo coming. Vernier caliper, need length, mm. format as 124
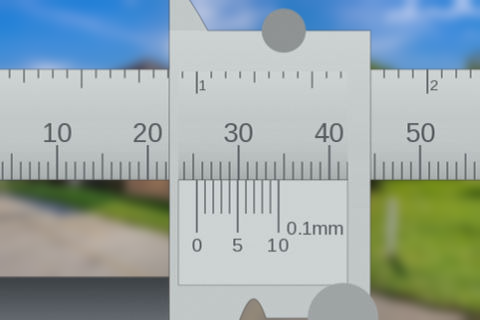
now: 25.4
